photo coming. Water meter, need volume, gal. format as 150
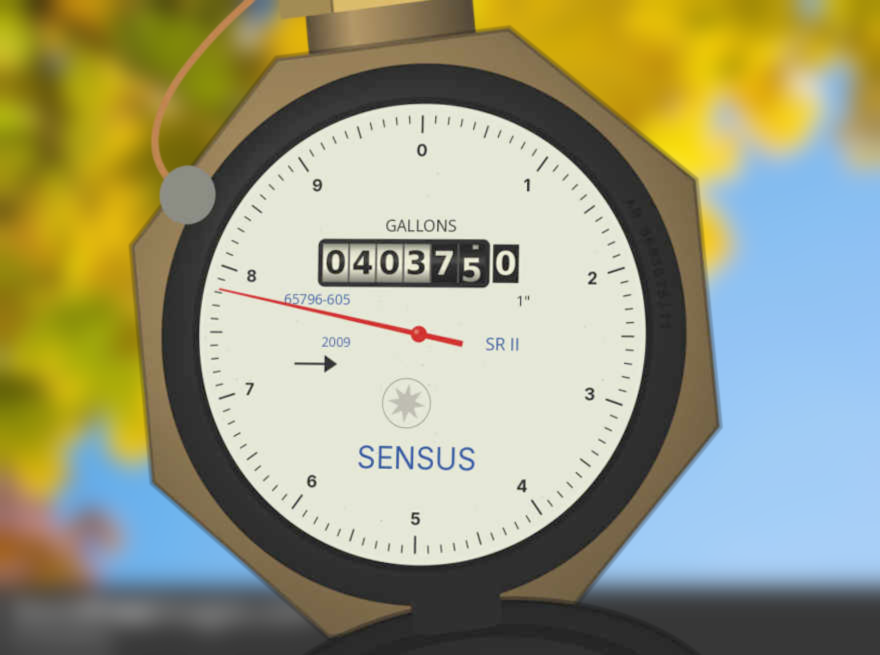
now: 403747.8
